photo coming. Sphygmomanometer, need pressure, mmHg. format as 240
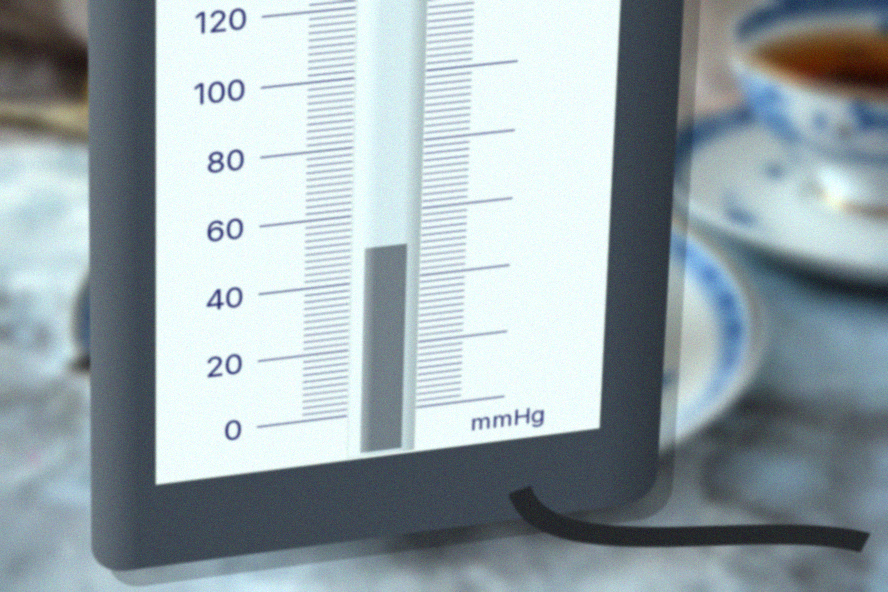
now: 50
